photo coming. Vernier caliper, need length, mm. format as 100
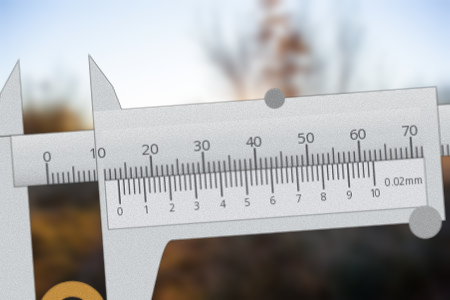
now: 13.5
